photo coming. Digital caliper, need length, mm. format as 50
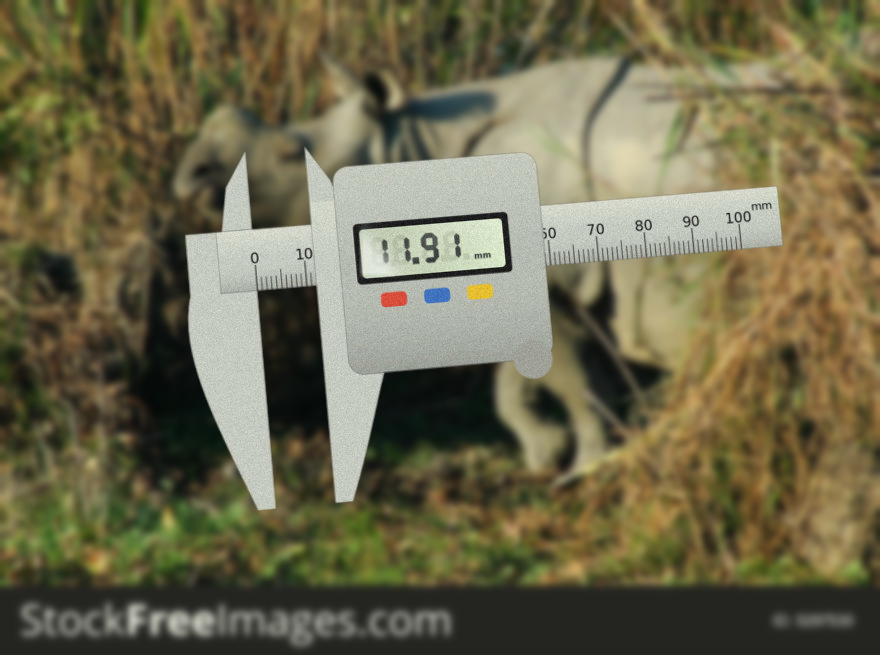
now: 11.91
